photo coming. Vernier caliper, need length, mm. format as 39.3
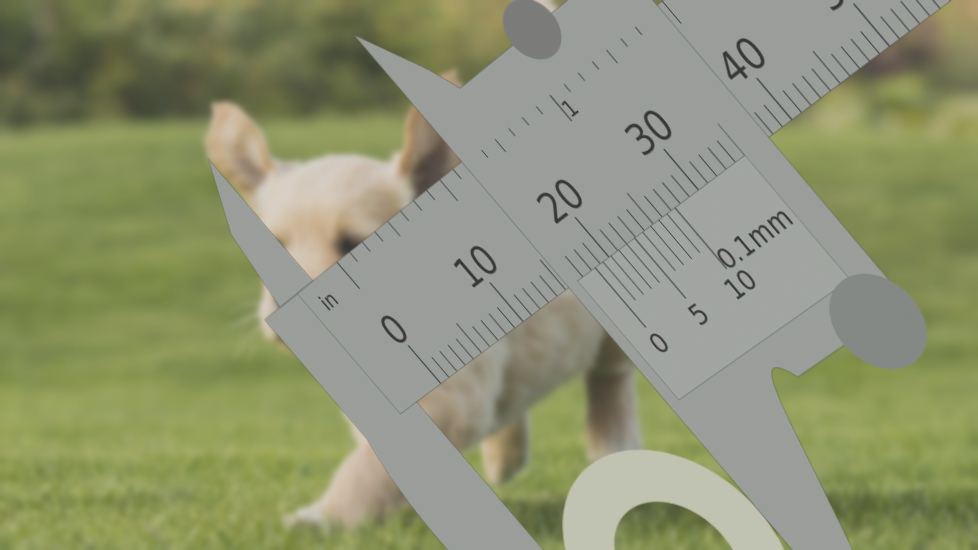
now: 18.4
